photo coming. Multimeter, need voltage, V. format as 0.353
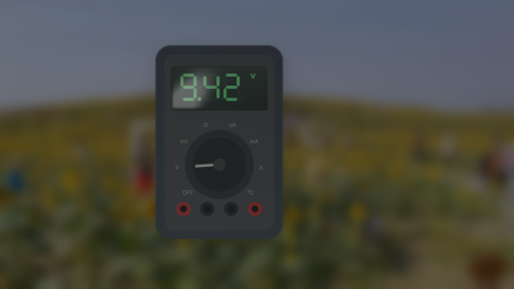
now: 9.42
